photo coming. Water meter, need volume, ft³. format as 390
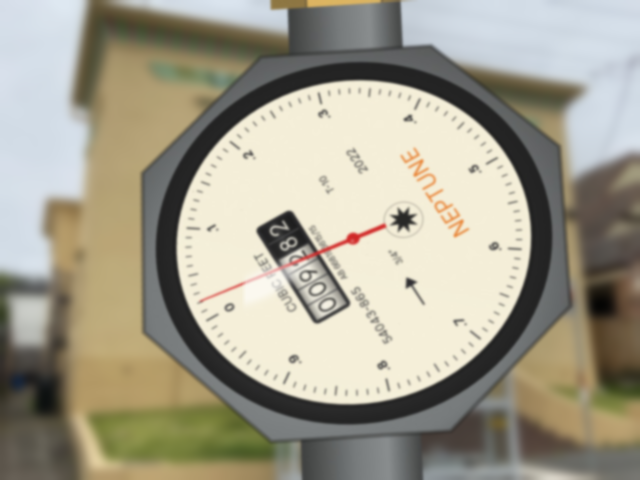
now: 9282.02
